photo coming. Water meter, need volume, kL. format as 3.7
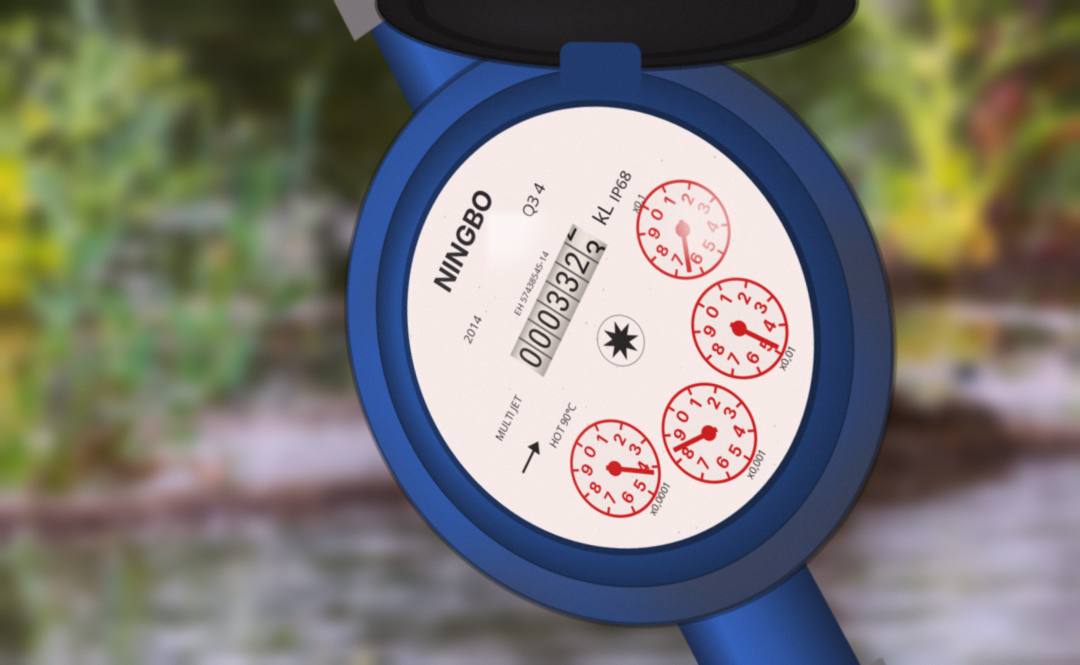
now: 3322.6484
